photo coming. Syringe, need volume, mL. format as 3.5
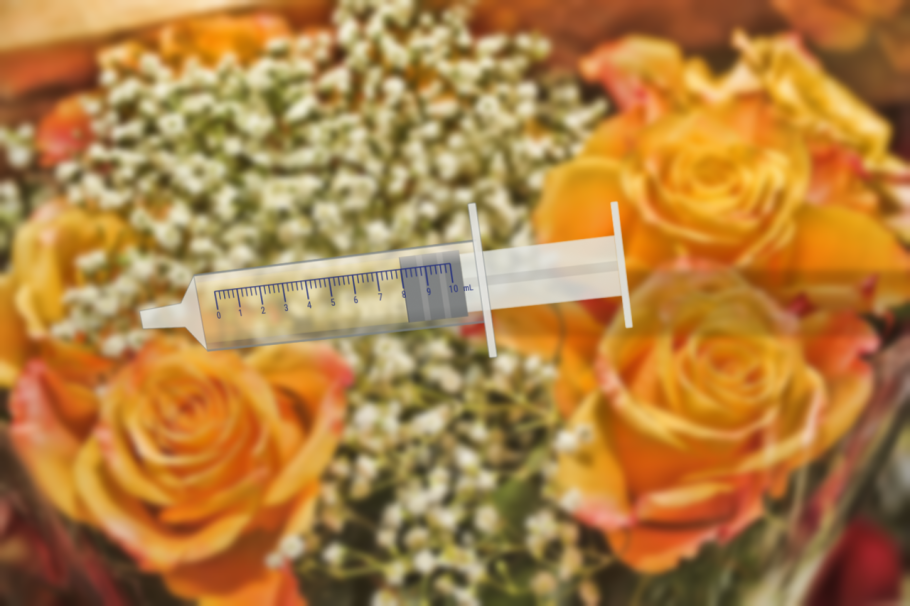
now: 8
